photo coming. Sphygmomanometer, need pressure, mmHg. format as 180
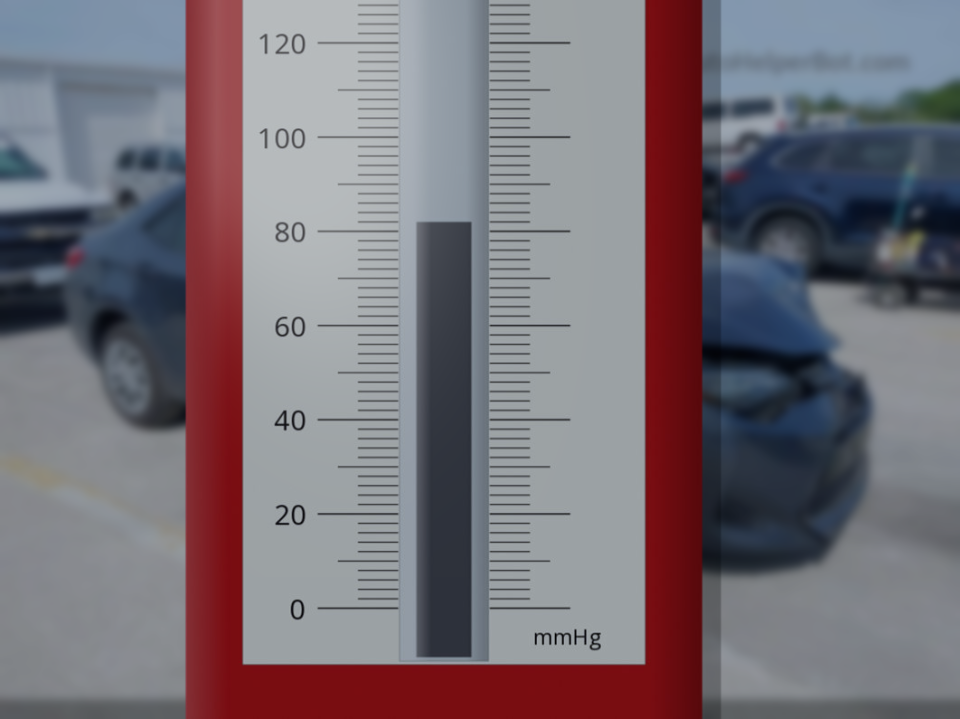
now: 82
